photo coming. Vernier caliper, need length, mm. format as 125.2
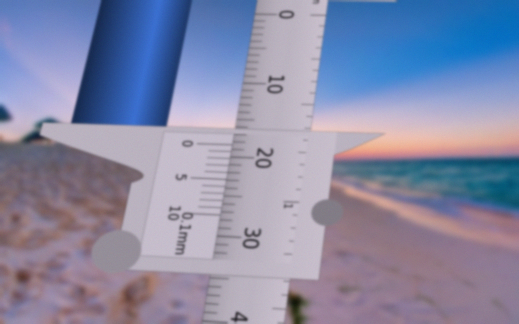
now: 18.4
